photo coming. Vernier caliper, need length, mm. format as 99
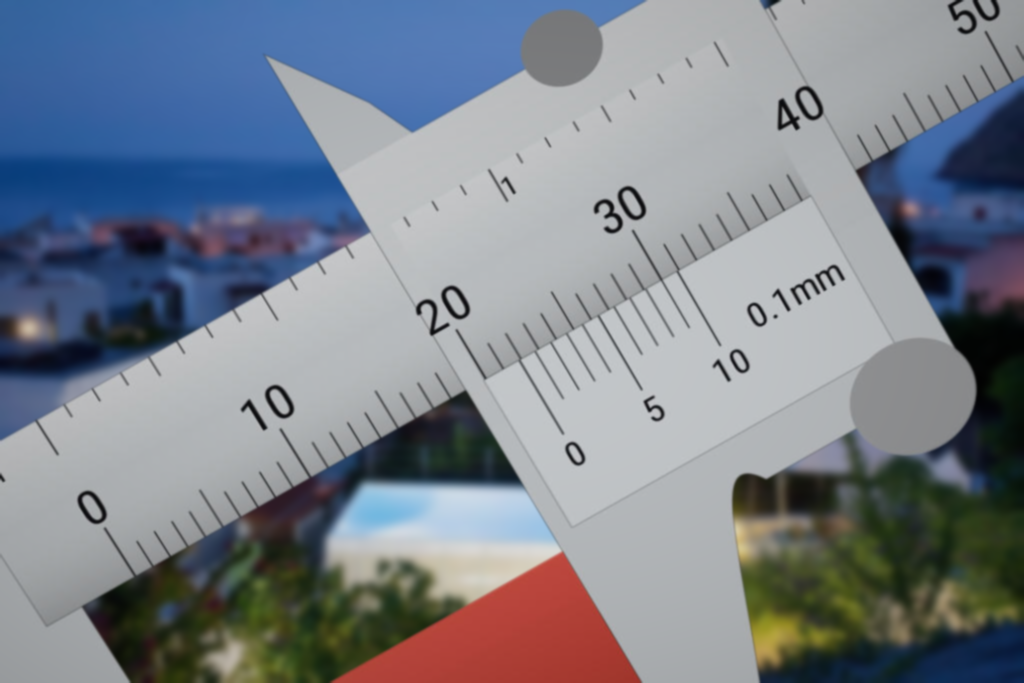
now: 21.9
